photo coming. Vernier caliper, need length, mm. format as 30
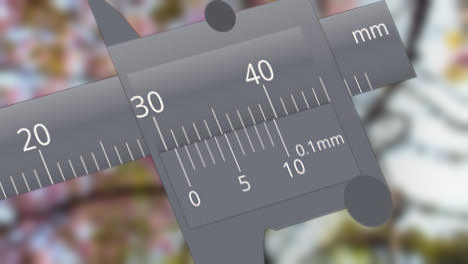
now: 30.7
